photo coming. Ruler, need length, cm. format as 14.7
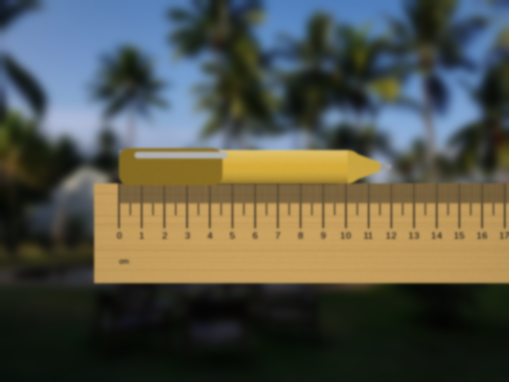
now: 12
